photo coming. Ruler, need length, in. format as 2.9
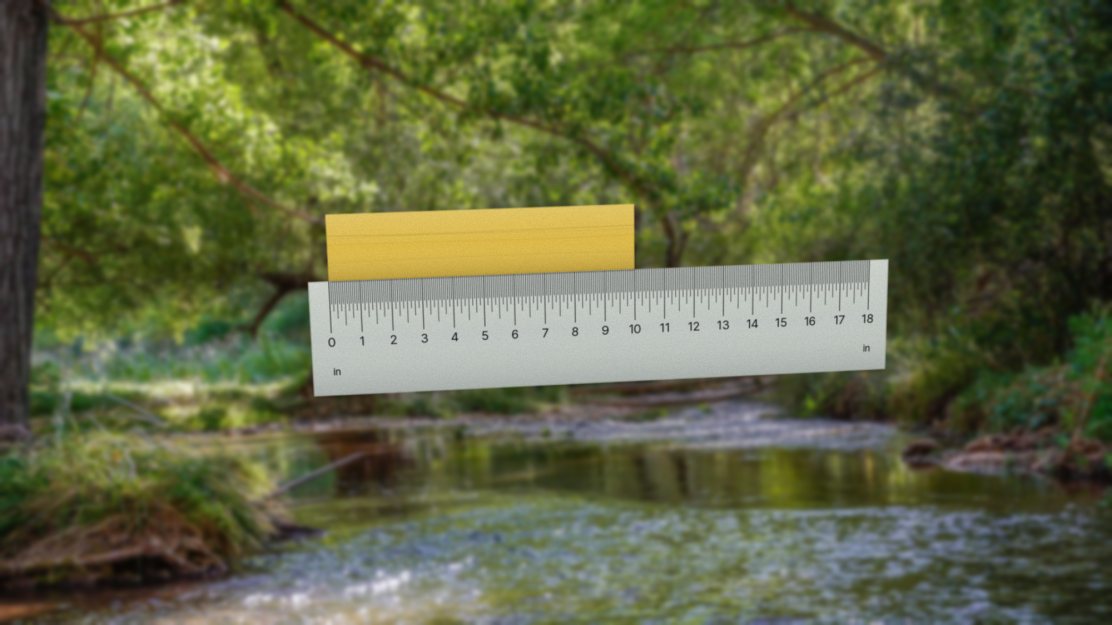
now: 10
